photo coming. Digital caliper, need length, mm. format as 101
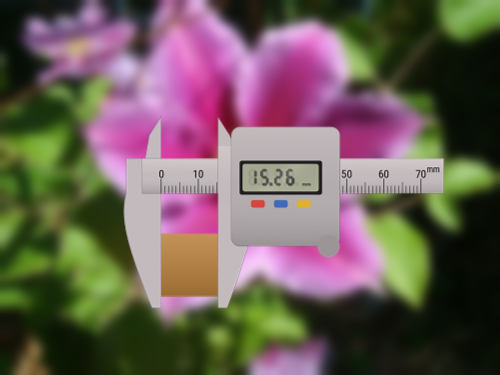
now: 15.26
